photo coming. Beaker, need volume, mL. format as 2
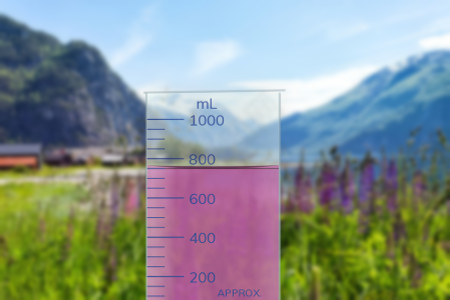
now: 750
